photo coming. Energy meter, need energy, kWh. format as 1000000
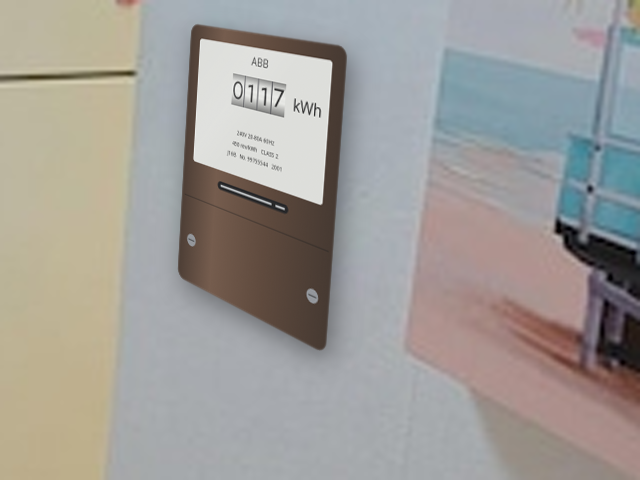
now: 117
